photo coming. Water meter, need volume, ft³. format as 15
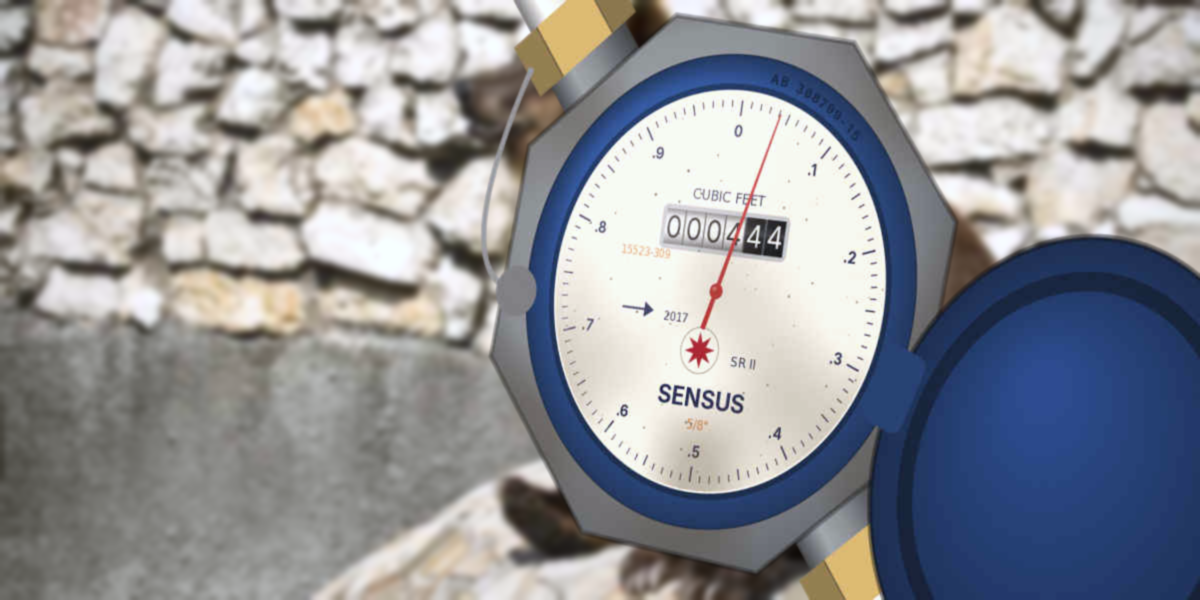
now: 444.04
